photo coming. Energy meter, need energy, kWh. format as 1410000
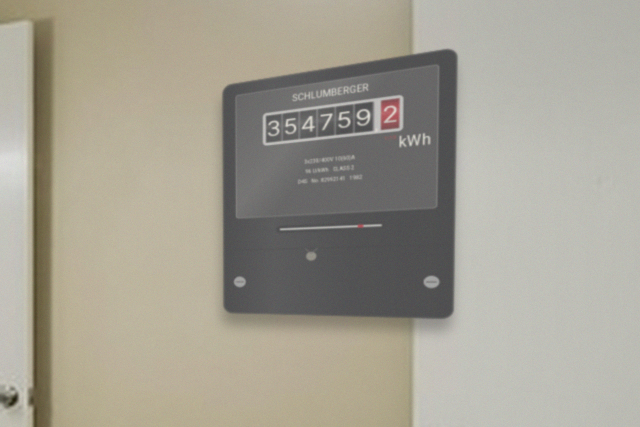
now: 354759.2
